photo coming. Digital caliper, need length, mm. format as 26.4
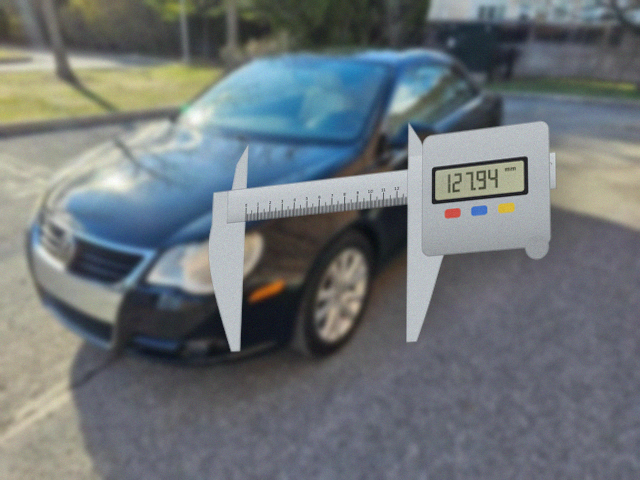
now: 127.94
